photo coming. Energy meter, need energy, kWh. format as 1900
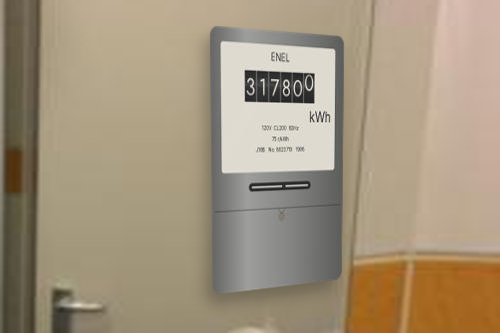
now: 317800
